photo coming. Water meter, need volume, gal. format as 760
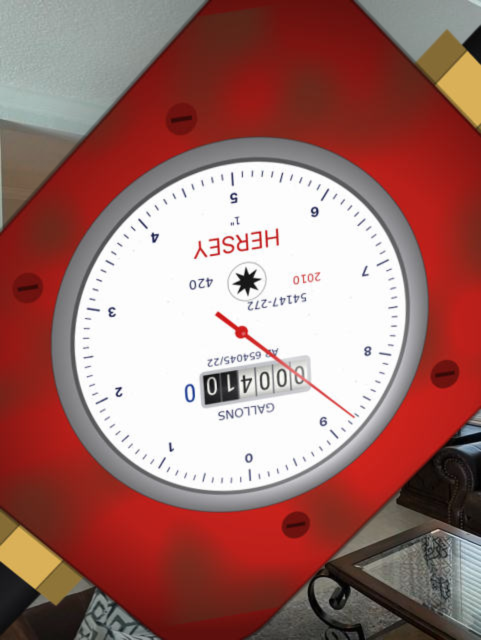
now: 4098.7
